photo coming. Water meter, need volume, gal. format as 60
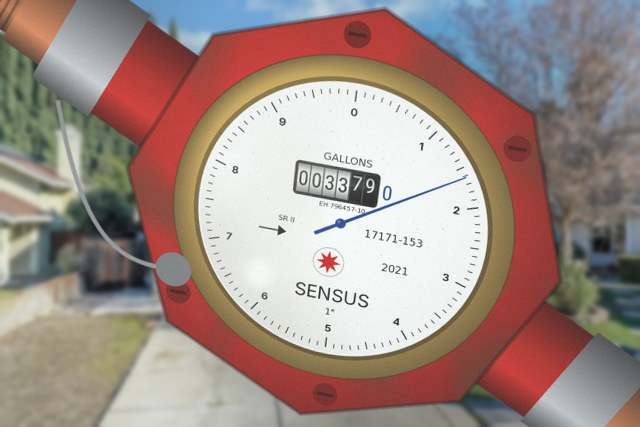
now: 33791.6
